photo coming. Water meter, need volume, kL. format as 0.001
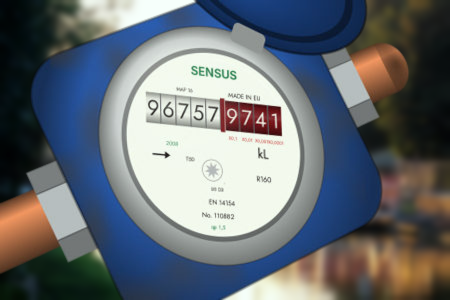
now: 96757.9741
